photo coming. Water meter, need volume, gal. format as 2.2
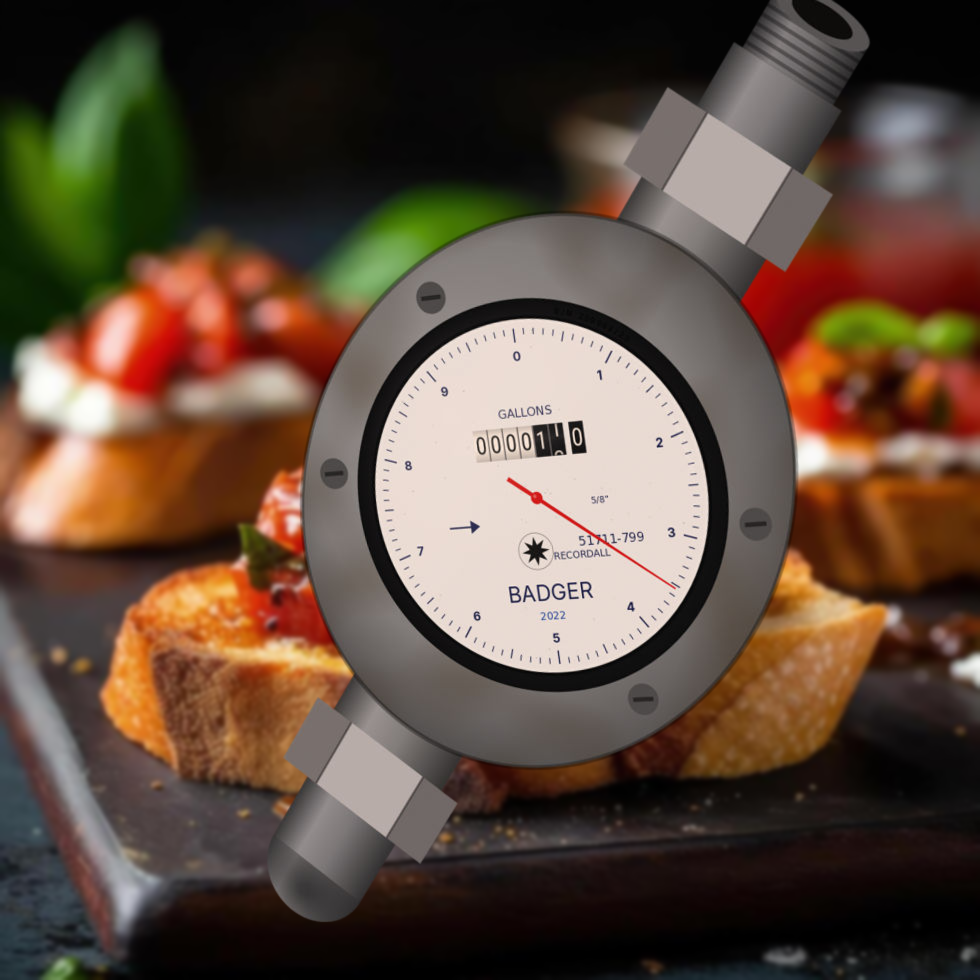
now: 113.5
